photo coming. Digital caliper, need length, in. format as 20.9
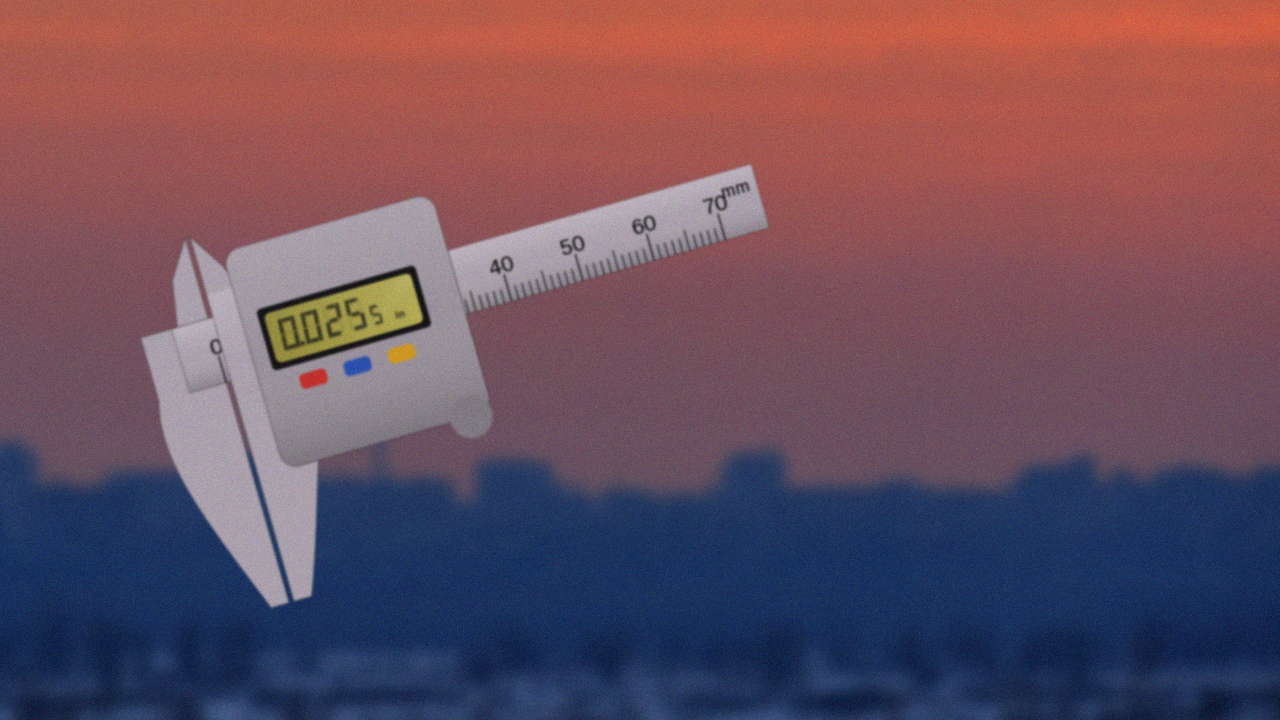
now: 0.0255
